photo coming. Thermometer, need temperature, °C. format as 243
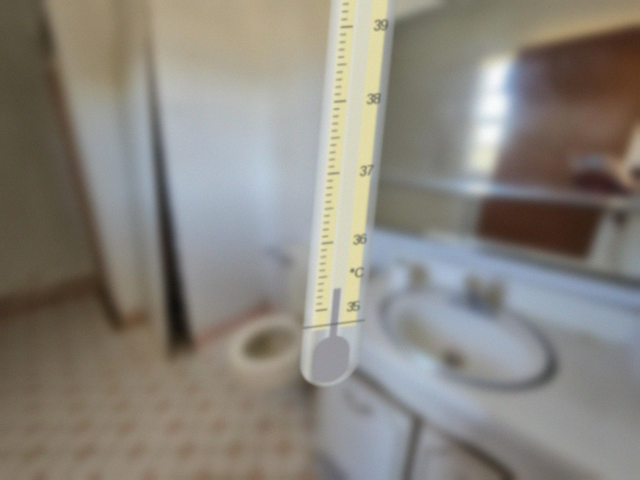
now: 35.3
